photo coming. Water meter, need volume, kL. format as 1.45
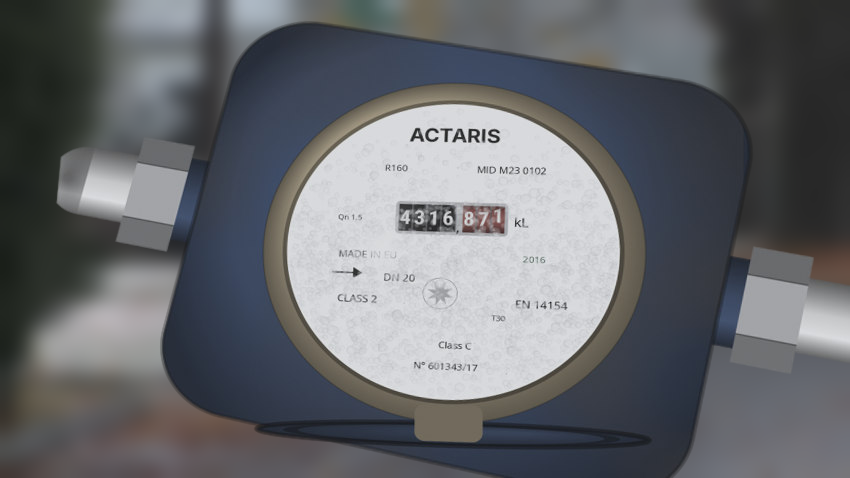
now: 4316.871
